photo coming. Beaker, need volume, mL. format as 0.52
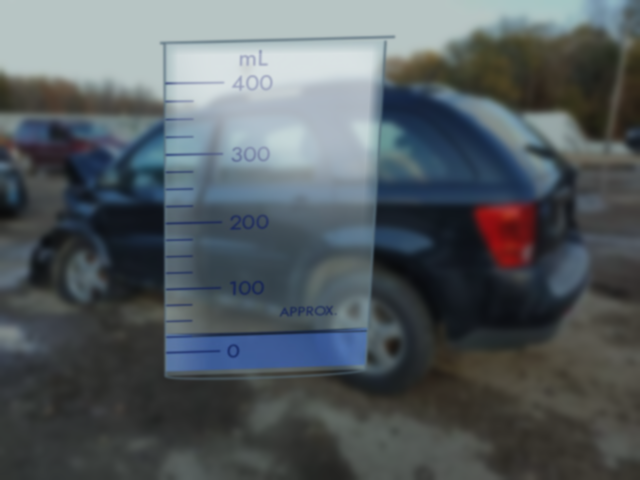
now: 25
